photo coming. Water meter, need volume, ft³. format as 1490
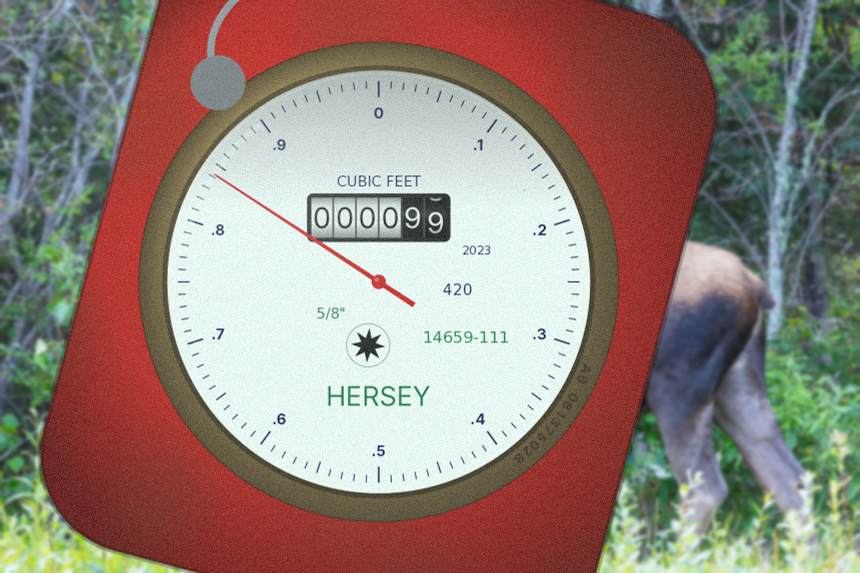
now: 98.84
